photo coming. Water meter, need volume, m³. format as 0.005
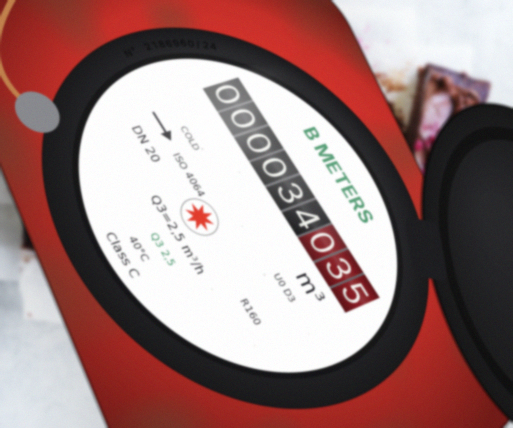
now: 34.035
